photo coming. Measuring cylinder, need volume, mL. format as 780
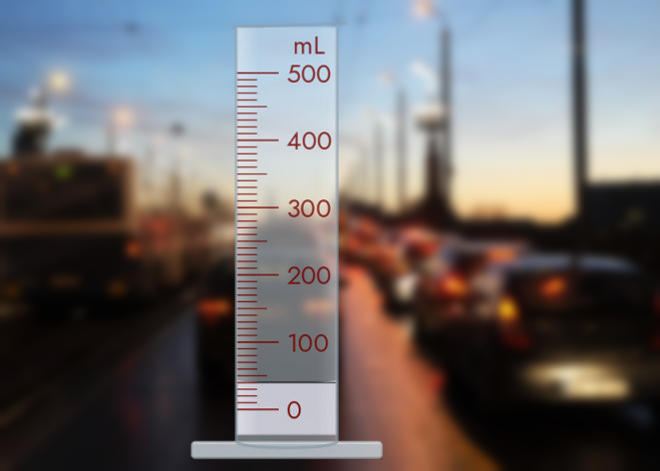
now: 40
